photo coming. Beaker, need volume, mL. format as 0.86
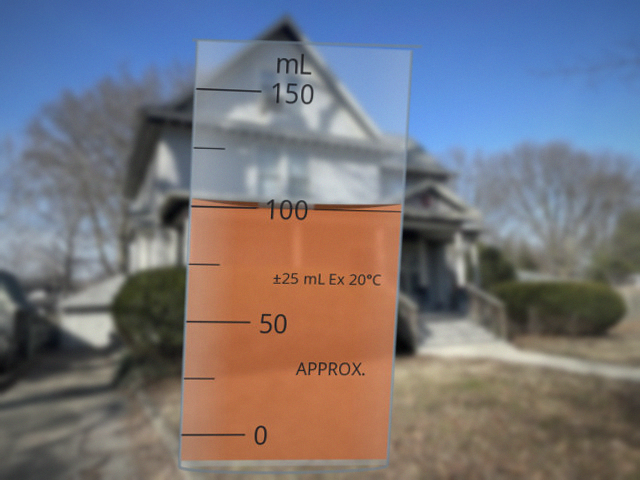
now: 100
